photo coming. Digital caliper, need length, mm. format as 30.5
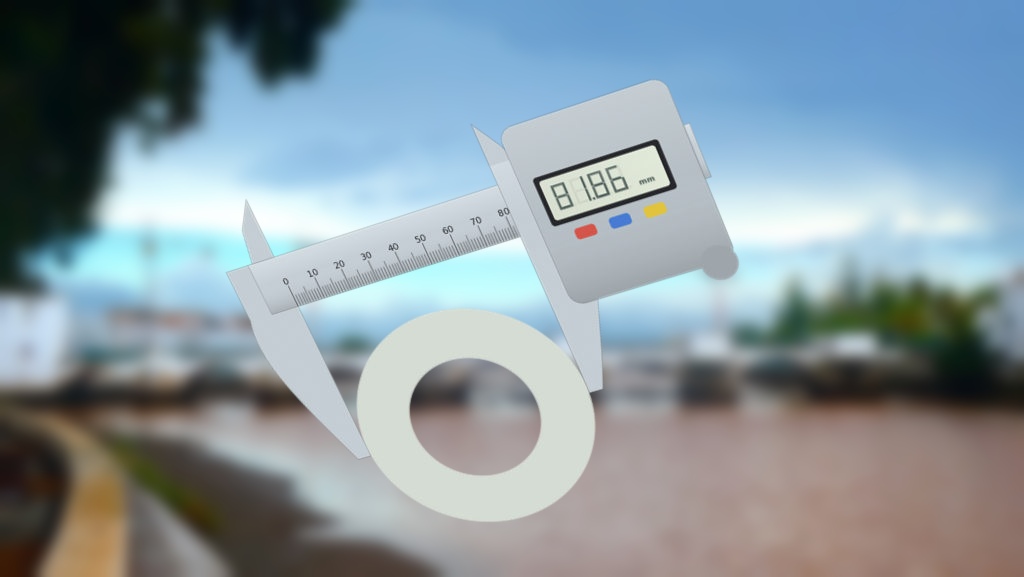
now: 81.86
